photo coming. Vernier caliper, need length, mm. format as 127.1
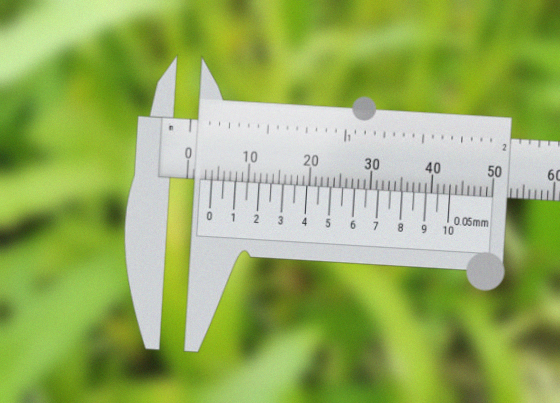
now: 4.0
